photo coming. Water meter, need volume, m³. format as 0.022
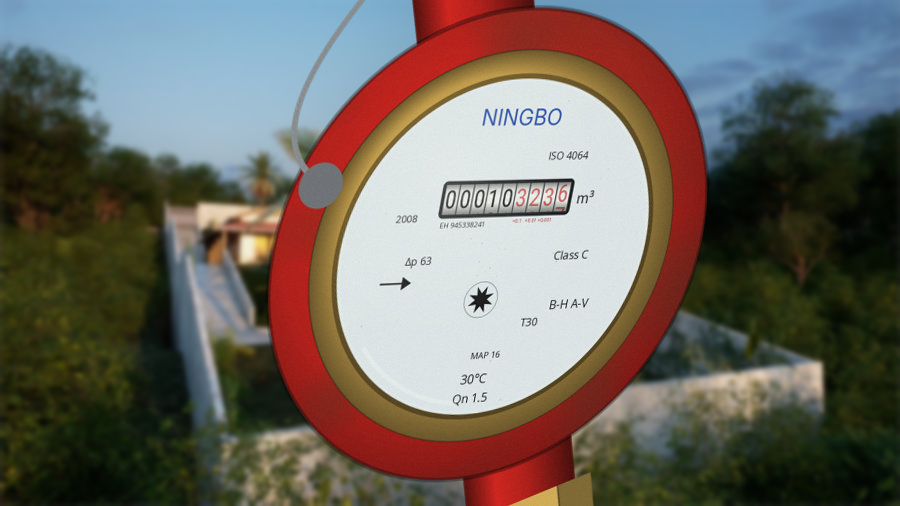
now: 10.3236
